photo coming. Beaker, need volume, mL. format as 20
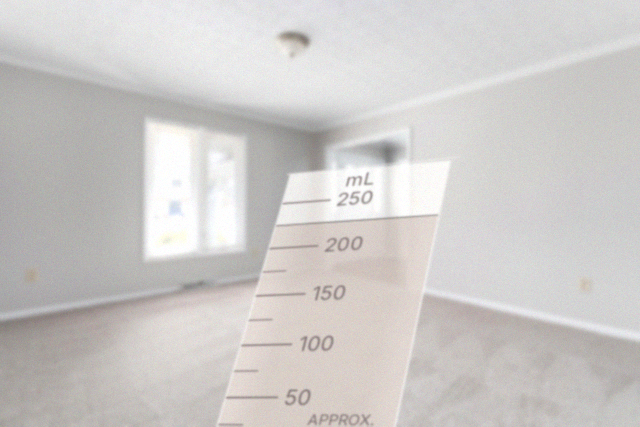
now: 225
